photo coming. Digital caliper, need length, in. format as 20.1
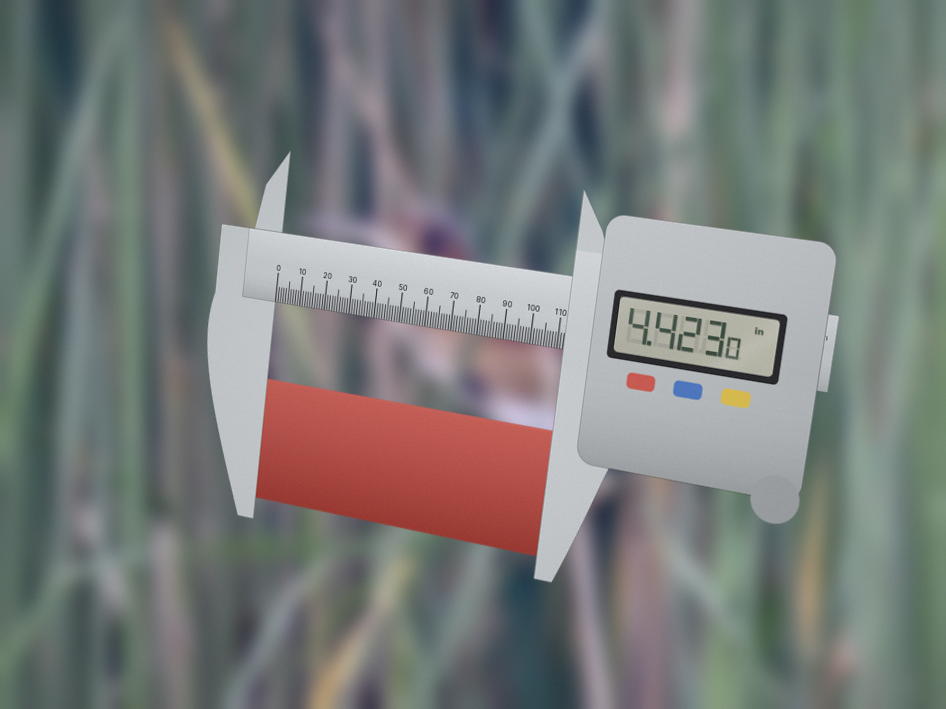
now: 4.4230
